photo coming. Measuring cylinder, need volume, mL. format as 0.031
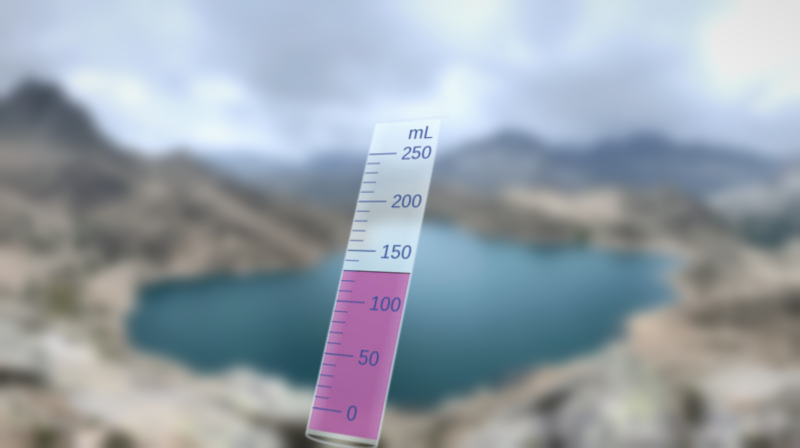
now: 130
